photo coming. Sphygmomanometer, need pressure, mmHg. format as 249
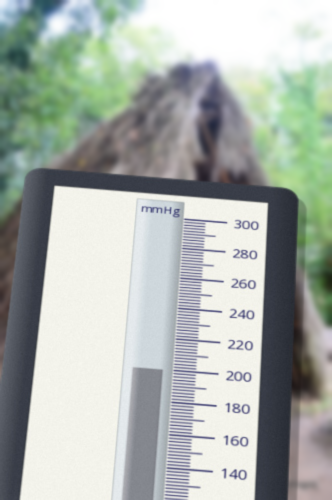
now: 200
